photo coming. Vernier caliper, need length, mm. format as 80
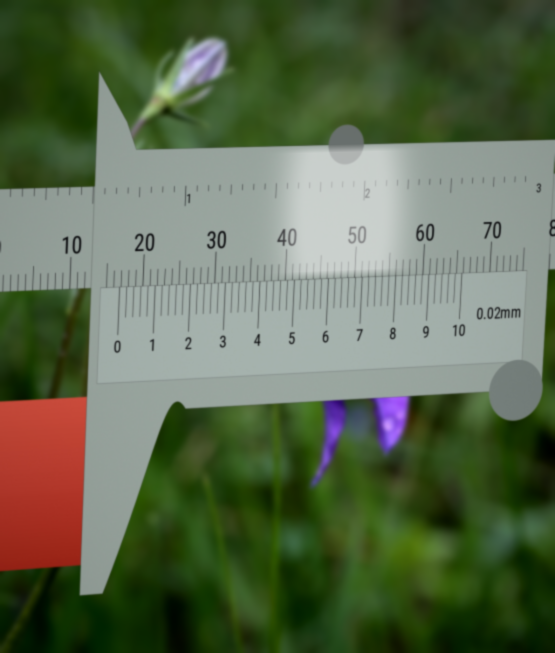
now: 16.8
